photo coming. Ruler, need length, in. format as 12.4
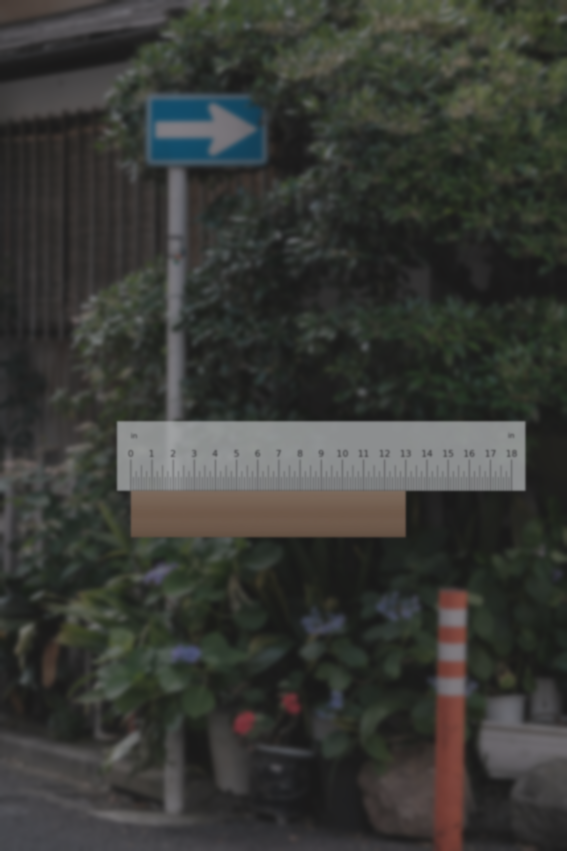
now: 13
